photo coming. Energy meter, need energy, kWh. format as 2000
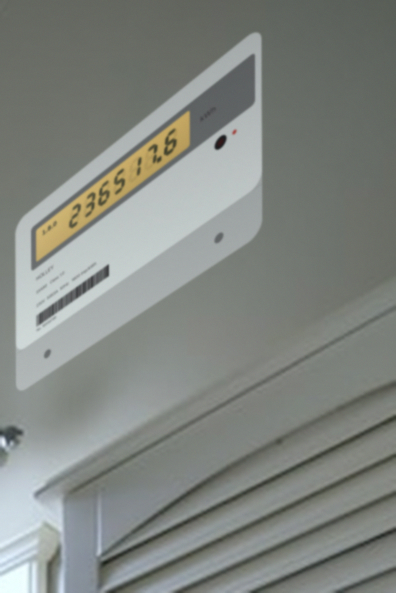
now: 236517.6
